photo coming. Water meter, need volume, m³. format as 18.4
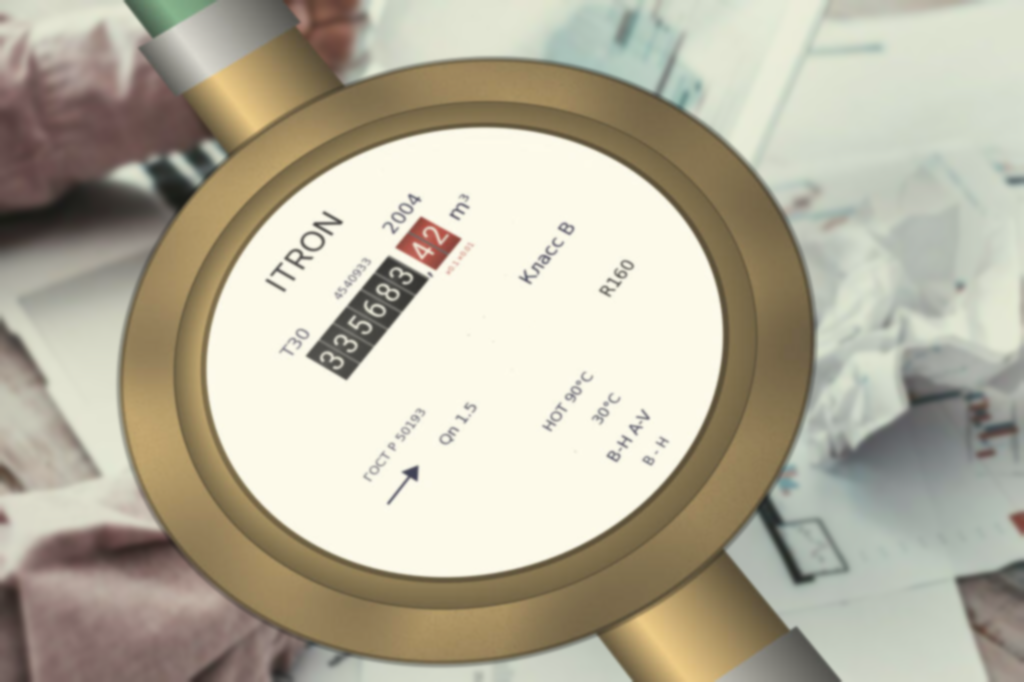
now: 335683.42
